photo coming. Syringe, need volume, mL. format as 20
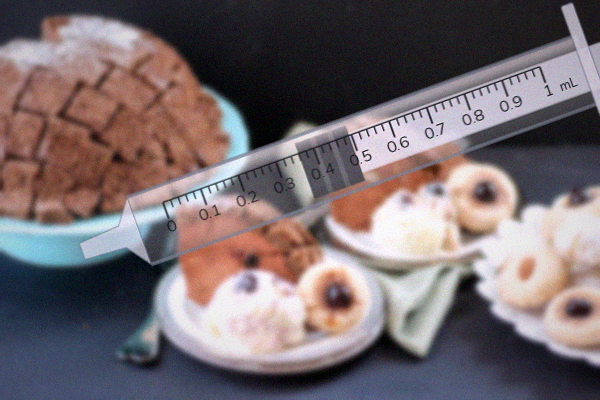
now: 0.36
